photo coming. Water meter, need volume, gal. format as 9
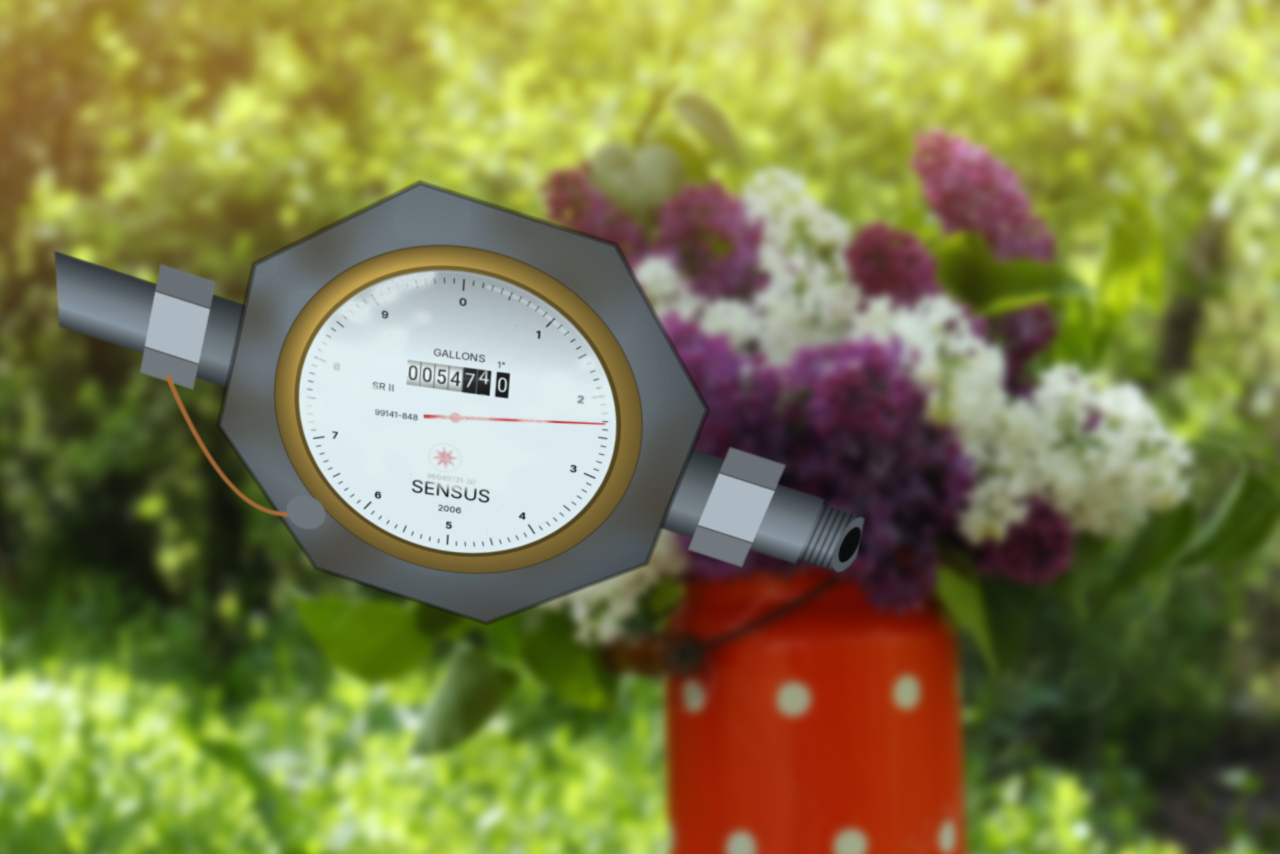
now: 54742.3
